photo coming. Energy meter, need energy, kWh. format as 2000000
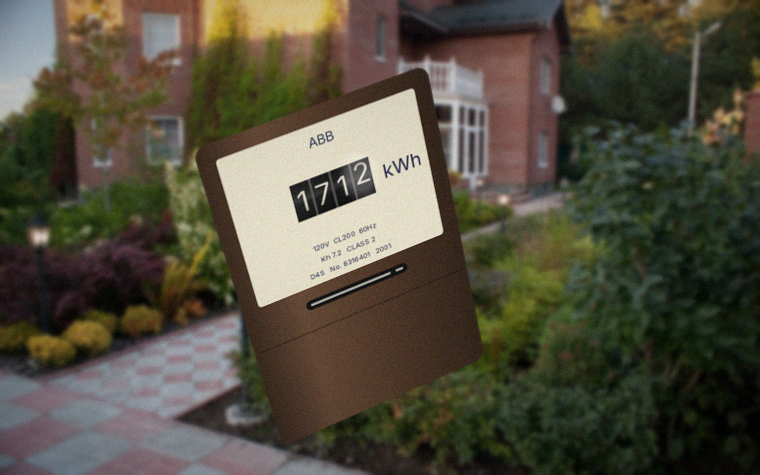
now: 1712
